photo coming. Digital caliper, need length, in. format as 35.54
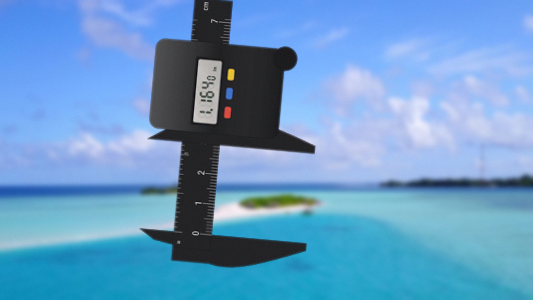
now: 1.1640
